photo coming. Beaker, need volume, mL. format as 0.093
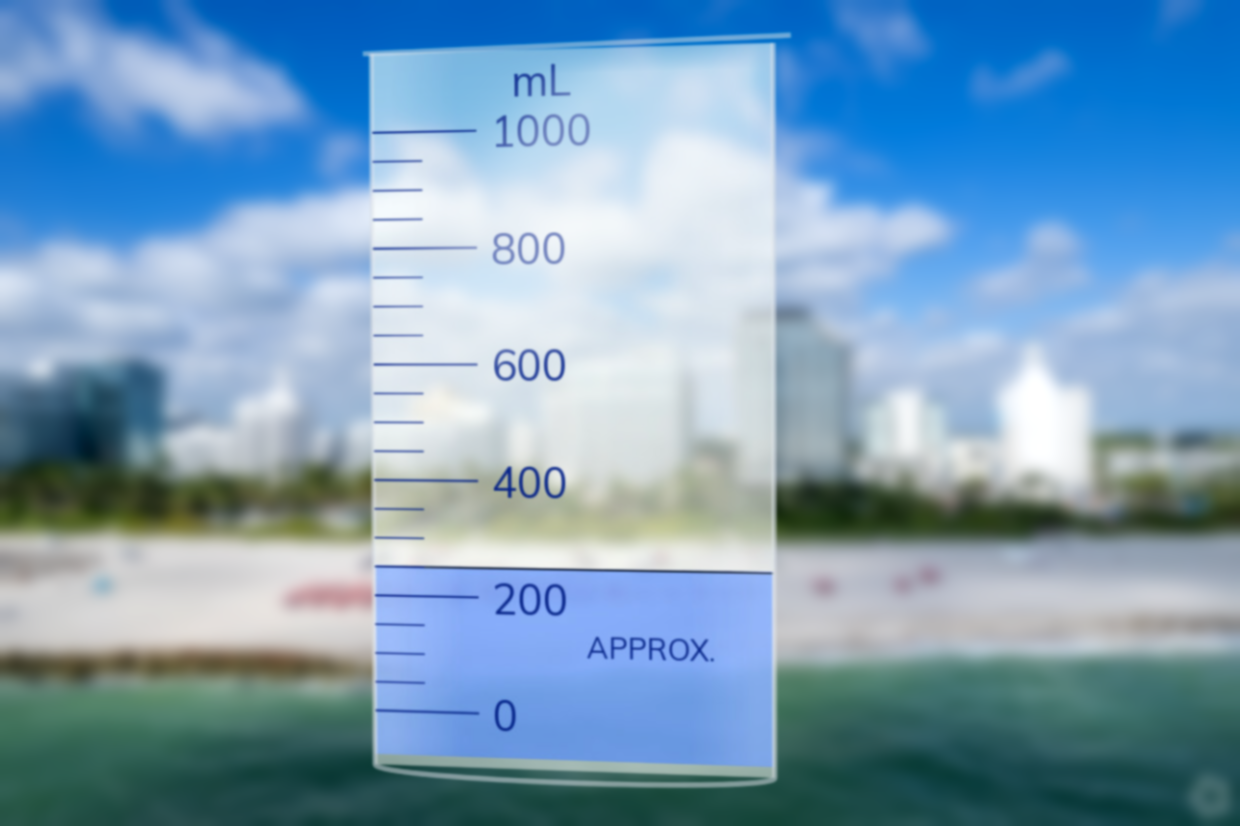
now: 250
